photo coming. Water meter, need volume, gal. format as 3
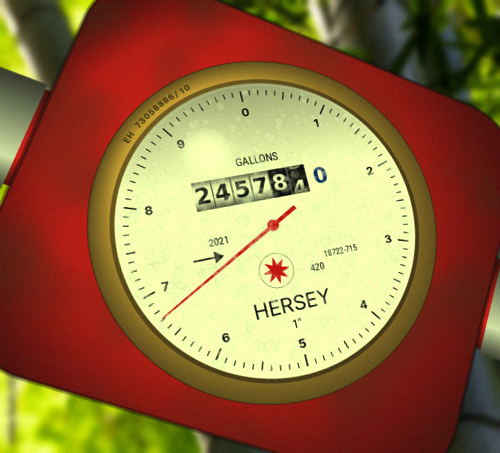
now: 2457836.7
